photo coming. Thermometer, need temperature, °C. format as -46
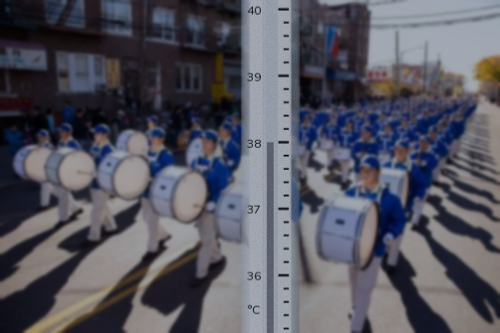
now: 38
